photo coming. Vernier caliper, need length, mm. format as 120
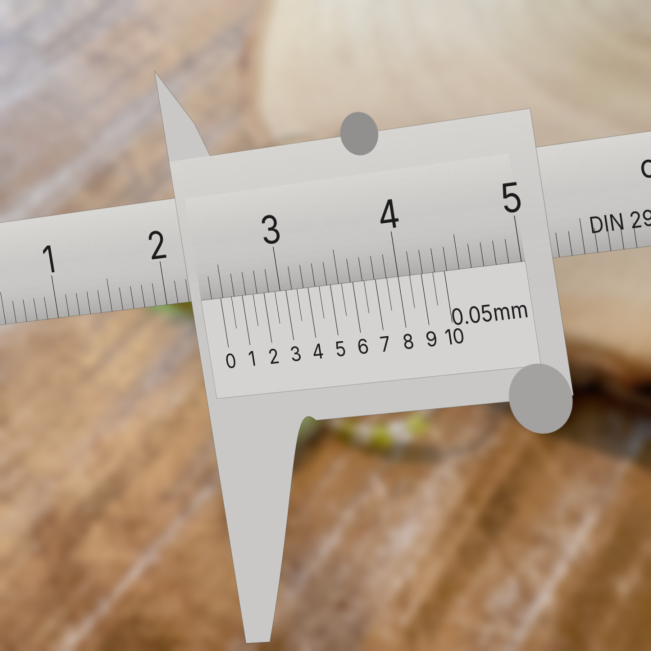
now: 24.8
